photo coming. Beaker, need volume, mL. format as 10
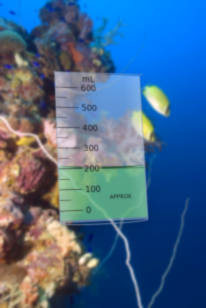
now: 200
